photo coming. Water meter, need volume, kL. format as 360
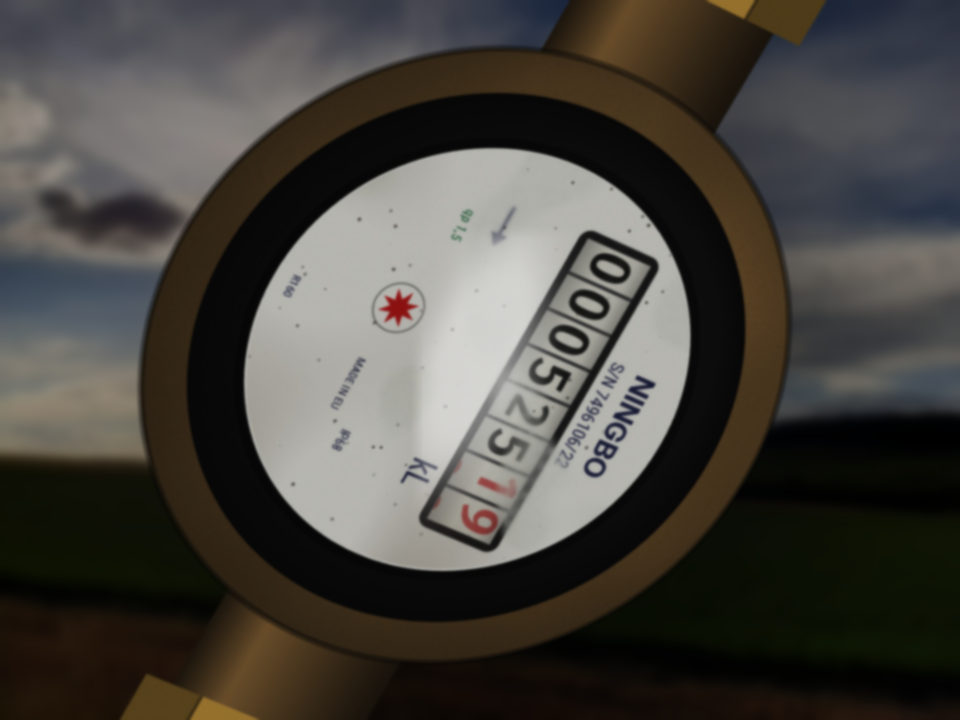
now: 525.19
